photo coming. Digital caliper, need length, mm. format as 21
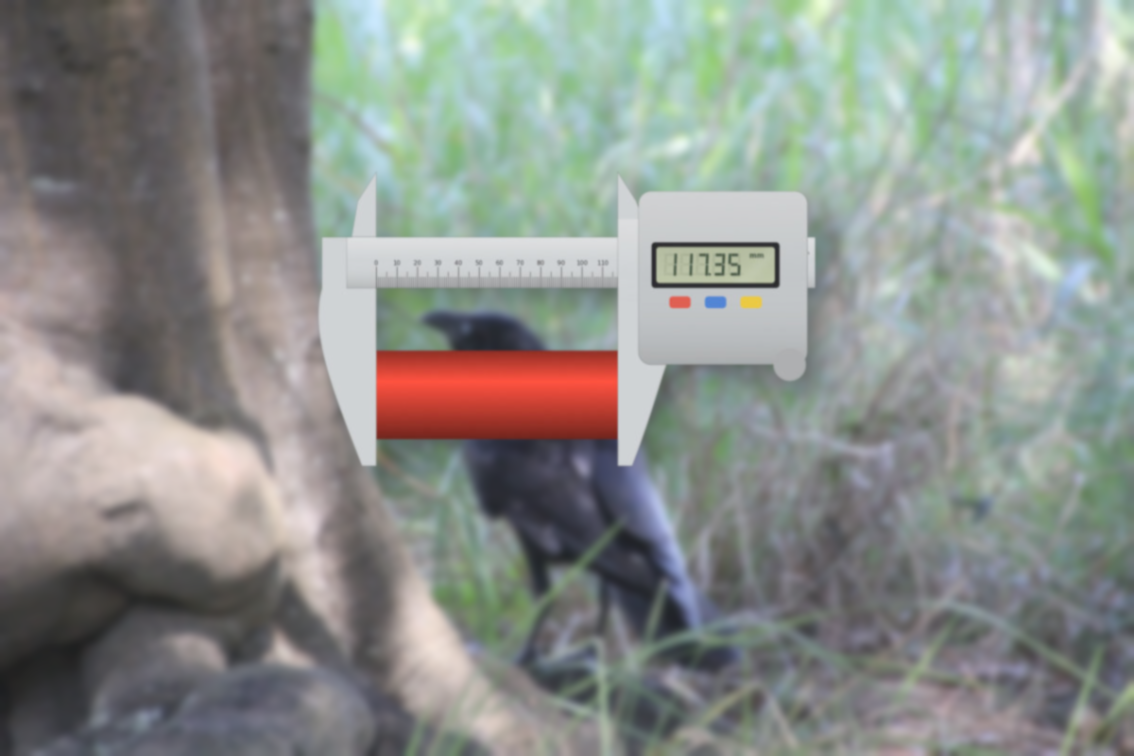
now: 117.35
